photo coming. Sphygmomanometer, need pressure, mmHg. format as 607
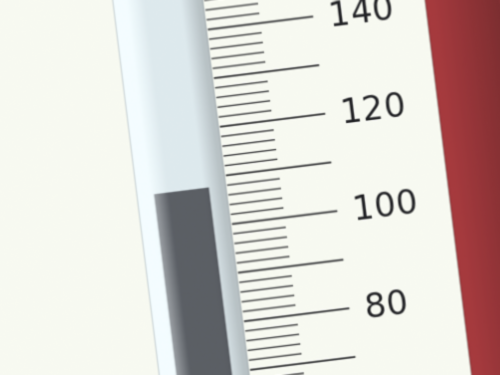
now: 108
